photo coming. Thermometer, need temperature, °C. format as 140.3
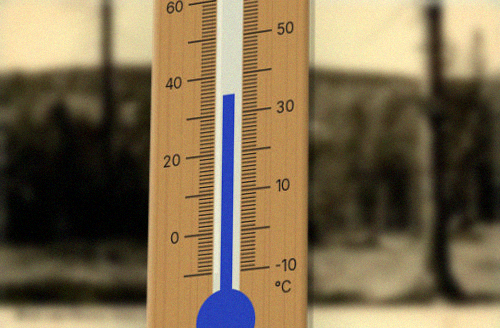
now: 35
